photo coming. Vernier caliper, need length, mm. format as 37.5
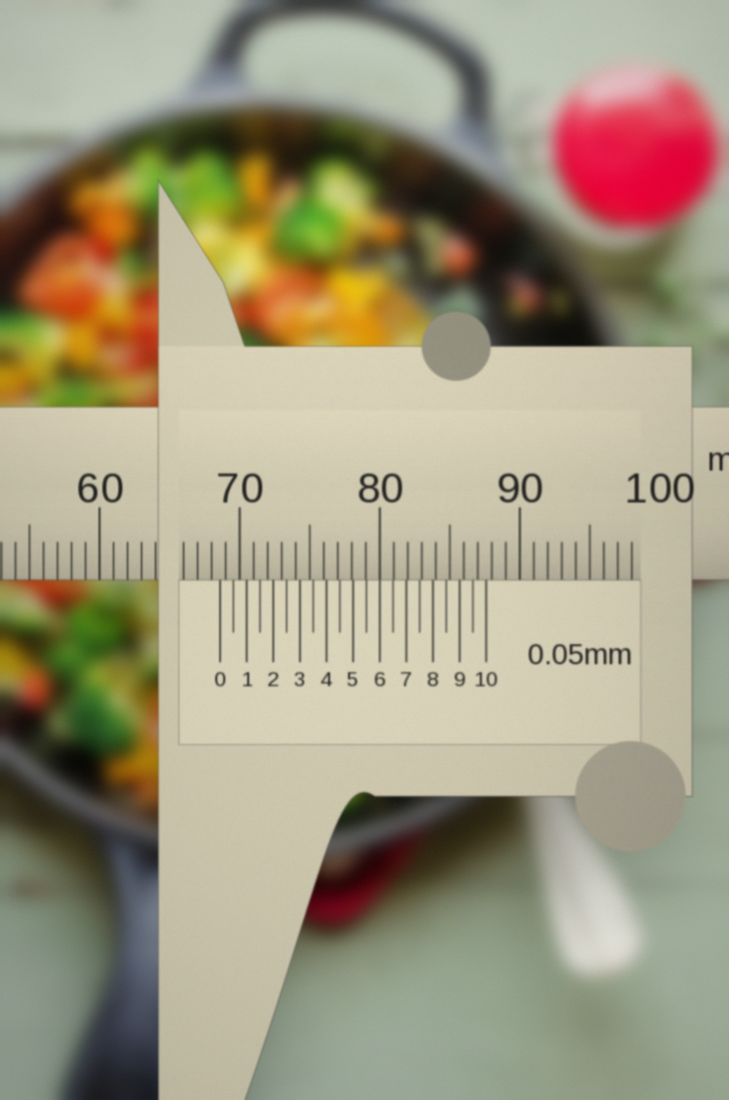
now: 68.6
